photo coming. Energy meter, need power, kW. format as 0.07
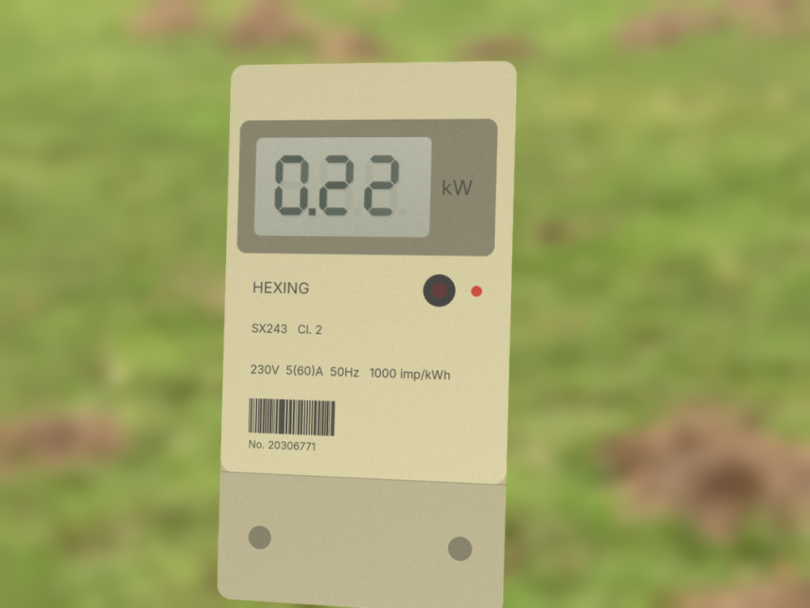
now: 0.22
